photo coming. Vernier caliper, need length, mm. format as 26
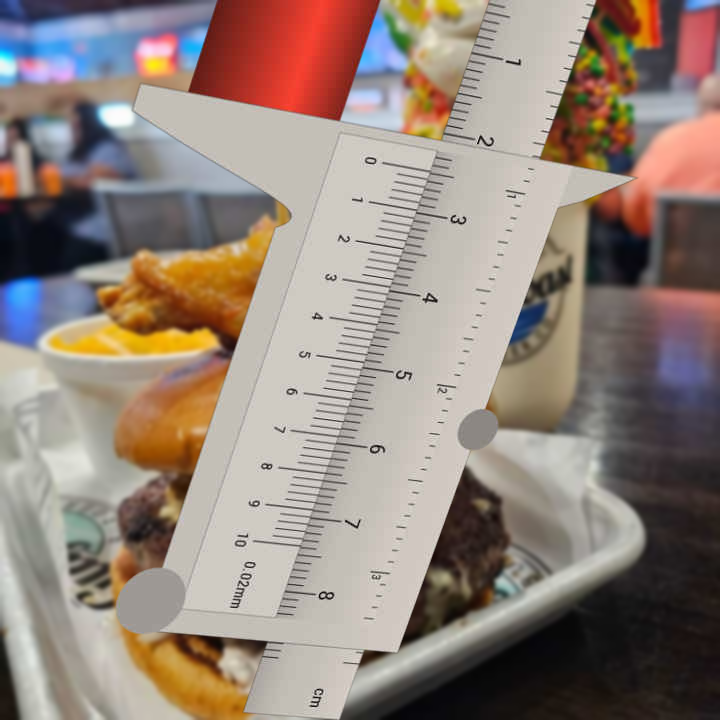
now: 24.8
